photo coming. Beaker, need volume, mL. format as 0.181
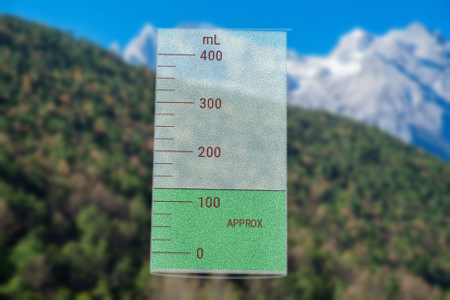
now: 125
